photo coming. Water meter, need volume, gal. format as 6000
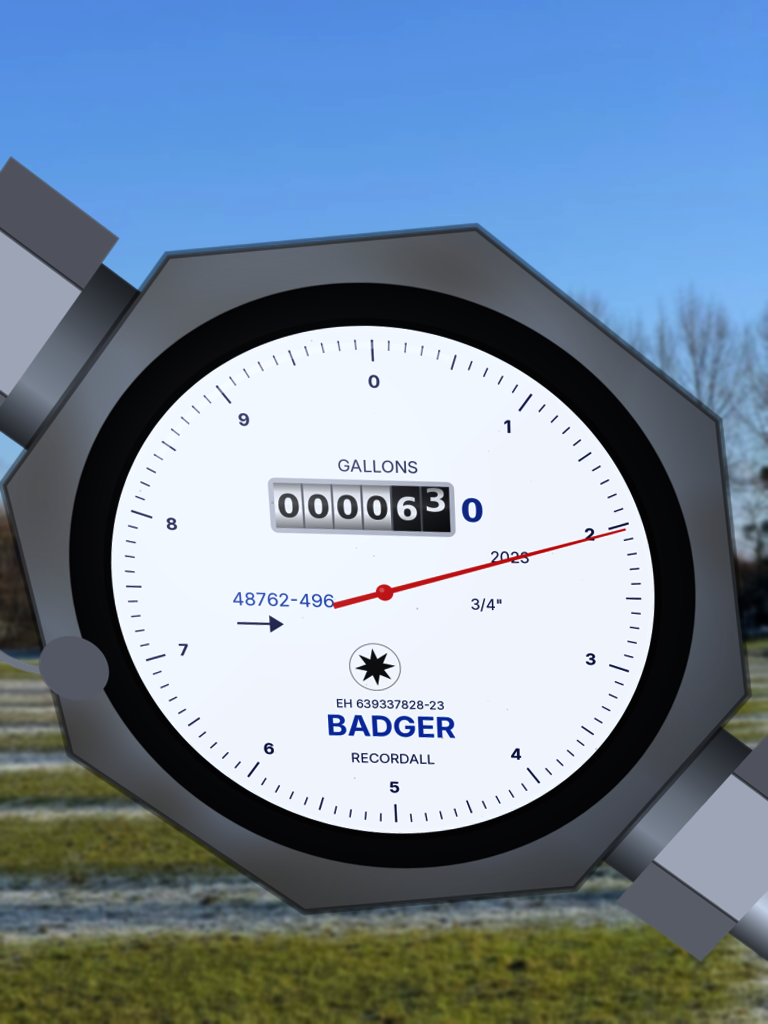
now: 632.0
